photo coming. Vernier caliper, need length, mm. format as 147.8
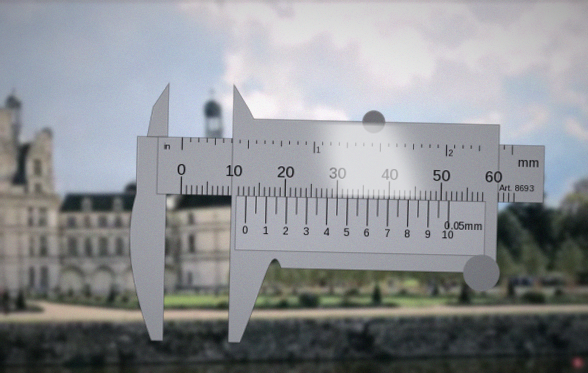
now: 12.5
